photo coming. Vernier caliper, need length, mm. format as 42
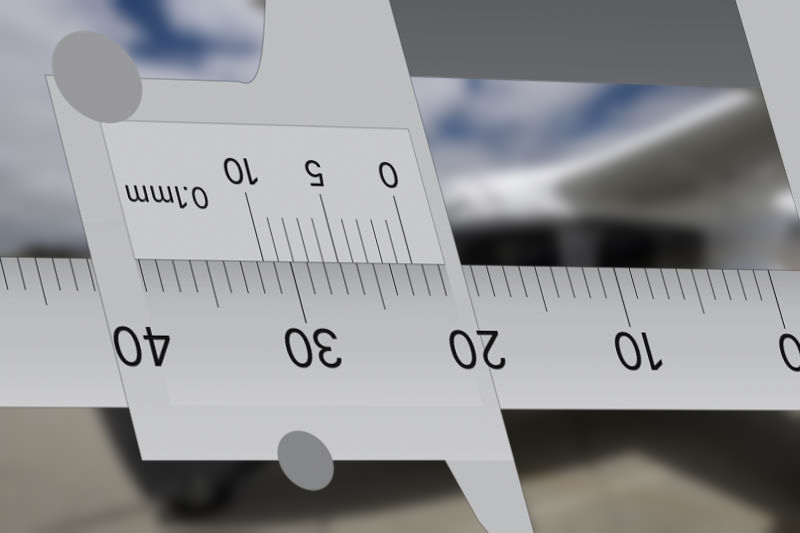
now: 22.6
